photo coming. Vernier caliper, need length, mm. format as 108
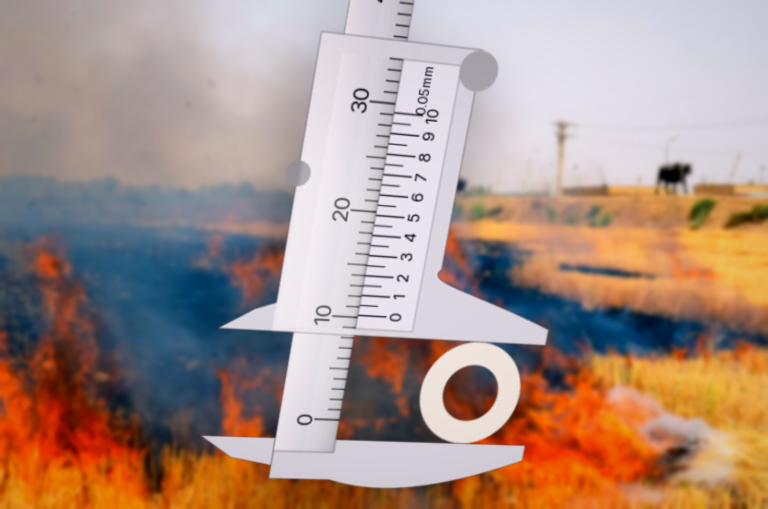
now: 10.2
